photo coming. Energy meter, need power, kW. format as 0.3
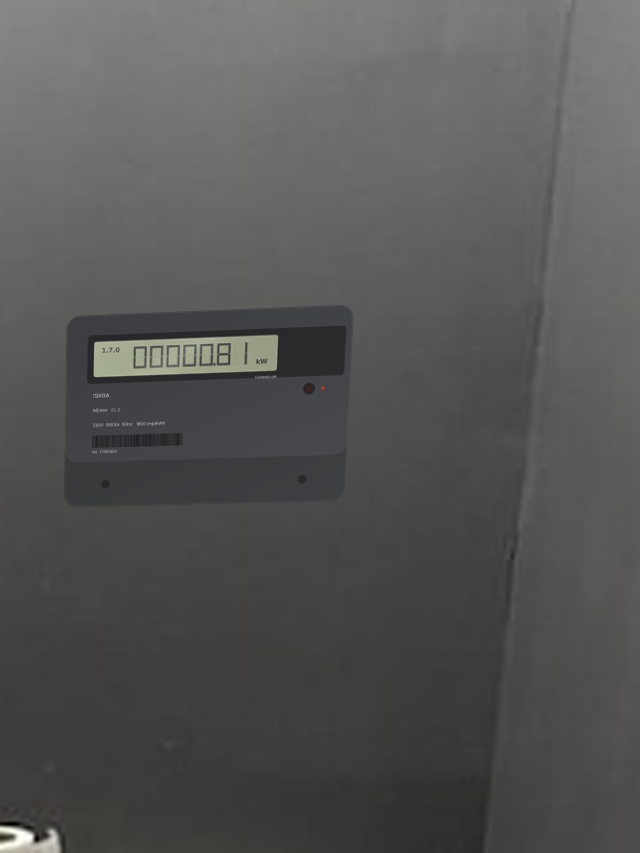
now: 0.81
